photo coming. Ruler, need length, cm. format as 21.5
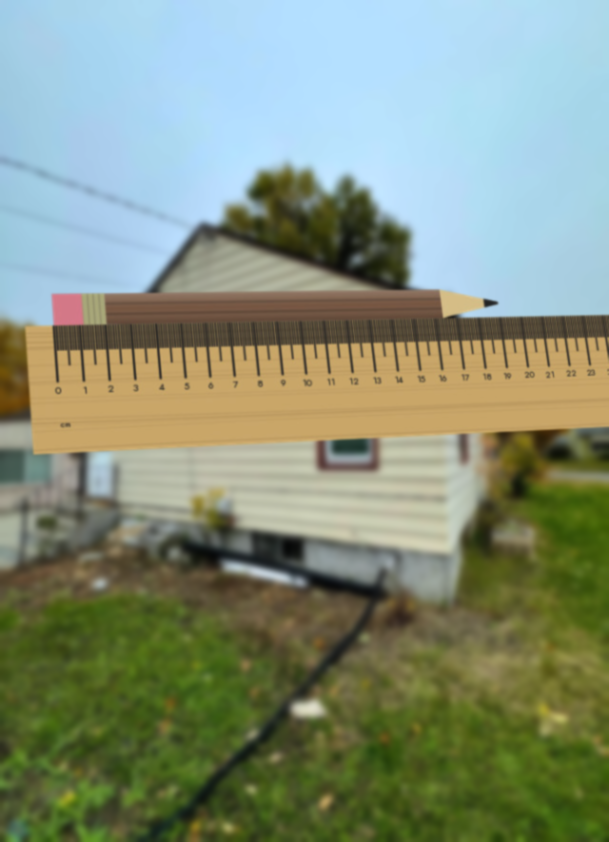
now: 19
